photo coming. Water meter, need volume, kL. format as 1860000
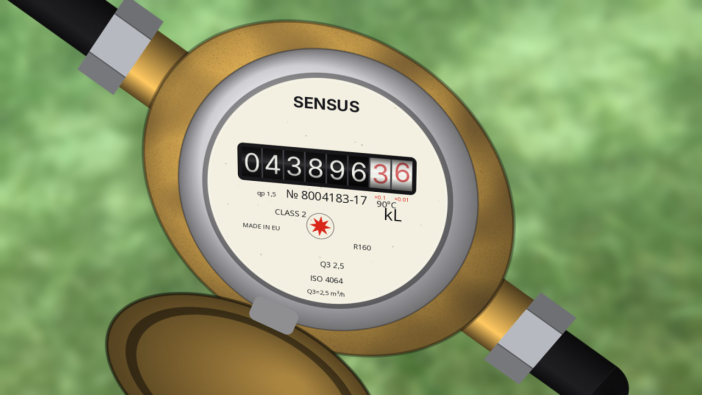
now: 43896.36
